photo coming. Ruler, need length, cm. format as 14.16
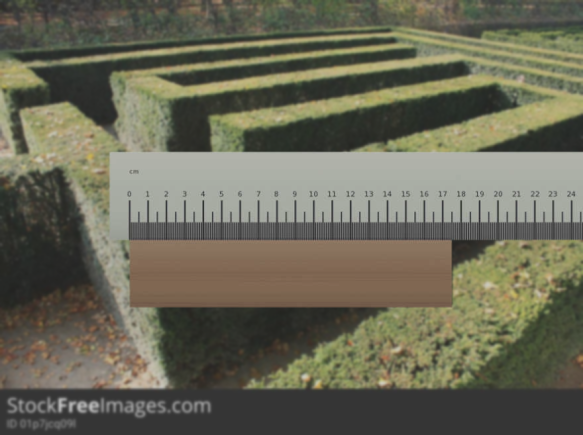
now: 17.5
